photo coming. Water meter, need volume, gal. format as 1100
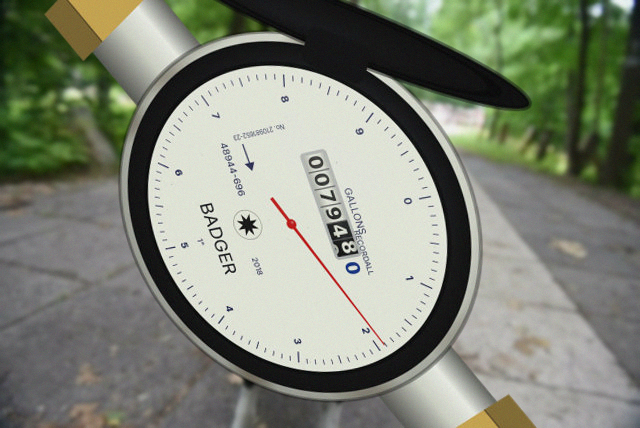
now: 79481.9
